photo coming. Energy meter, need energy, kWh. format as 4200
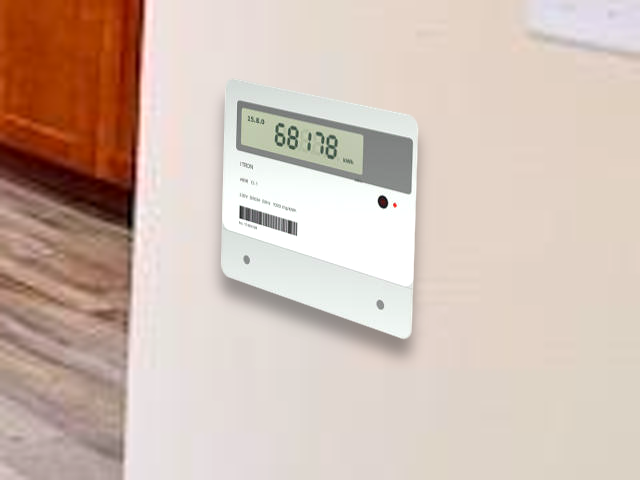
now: 68178
